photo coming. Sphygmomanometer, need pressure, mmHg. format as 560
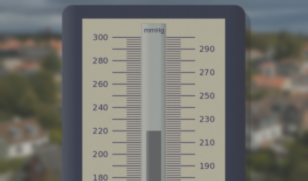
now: 220
